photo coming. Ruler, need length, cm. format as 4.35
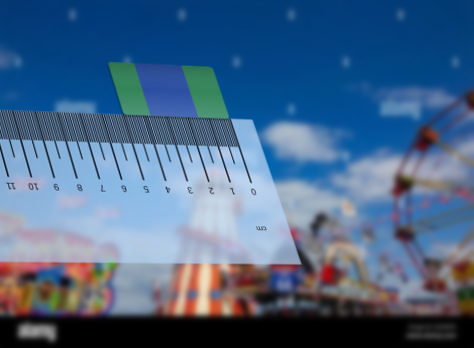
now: 5
